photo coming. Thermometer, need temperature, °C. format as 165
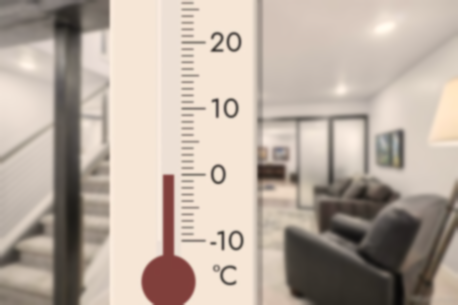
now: 0
